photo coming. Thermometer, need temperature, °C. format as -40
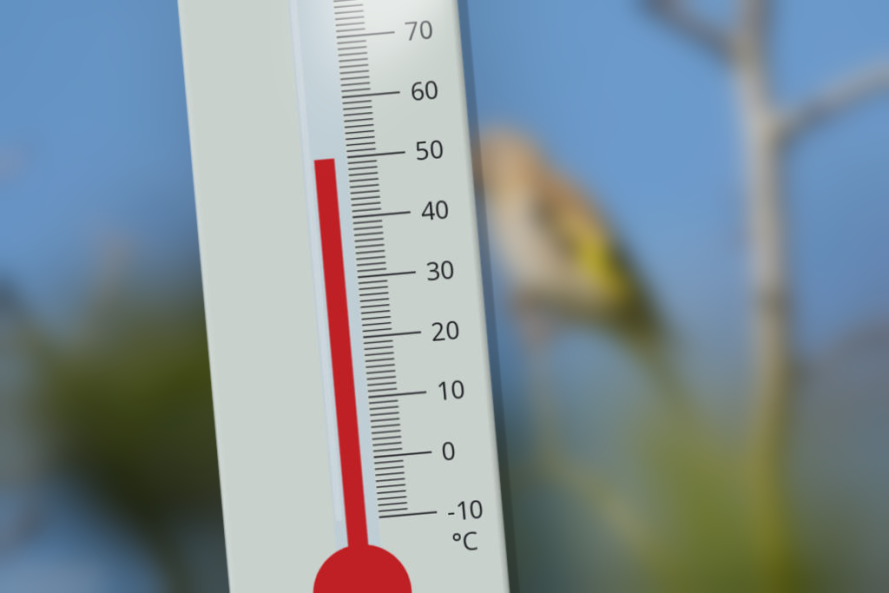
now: 50
